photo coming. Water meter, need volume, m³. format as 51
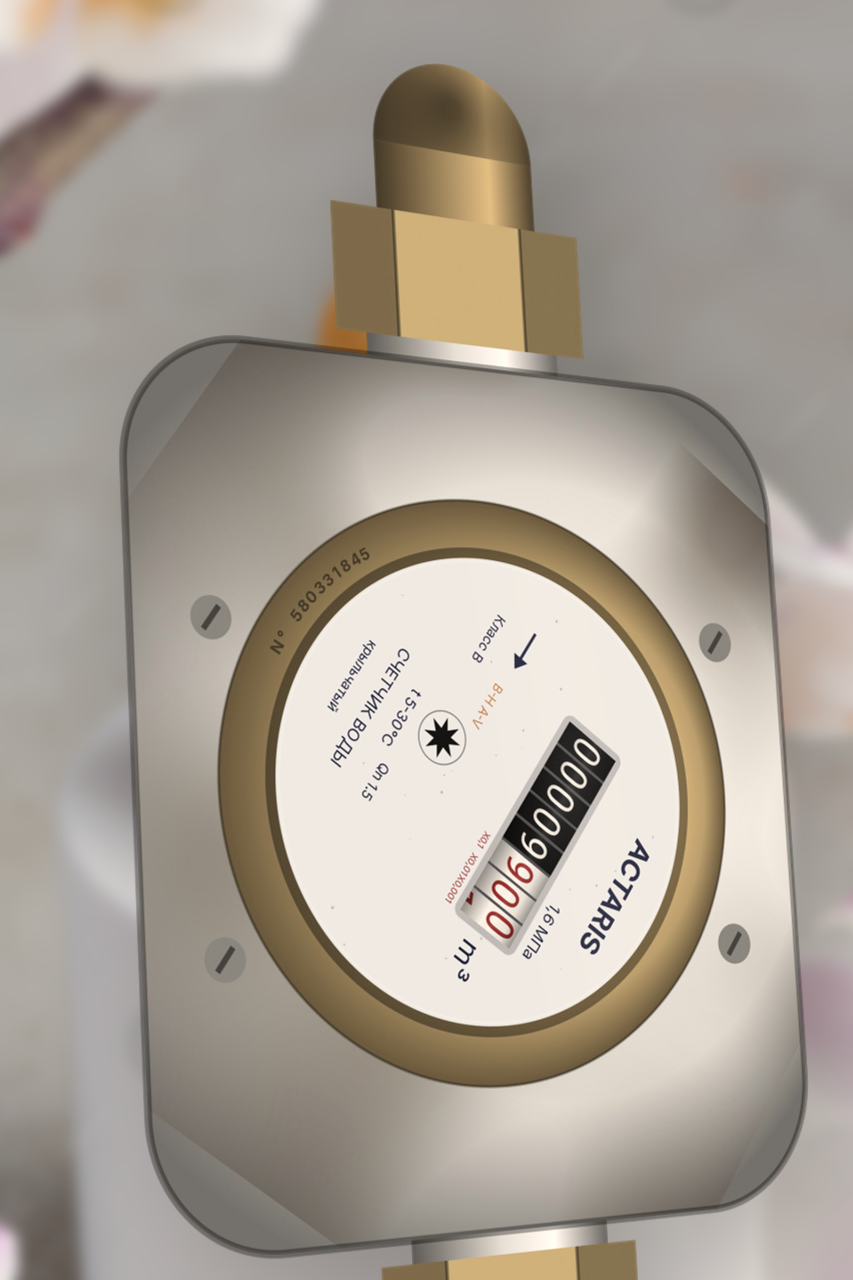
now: 9.900
